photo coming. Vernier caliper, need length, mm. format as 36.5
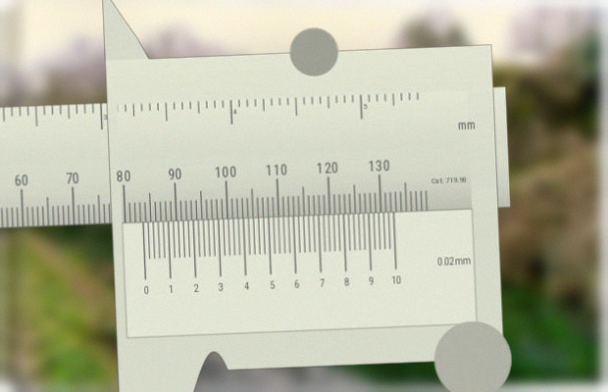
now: 83.5
